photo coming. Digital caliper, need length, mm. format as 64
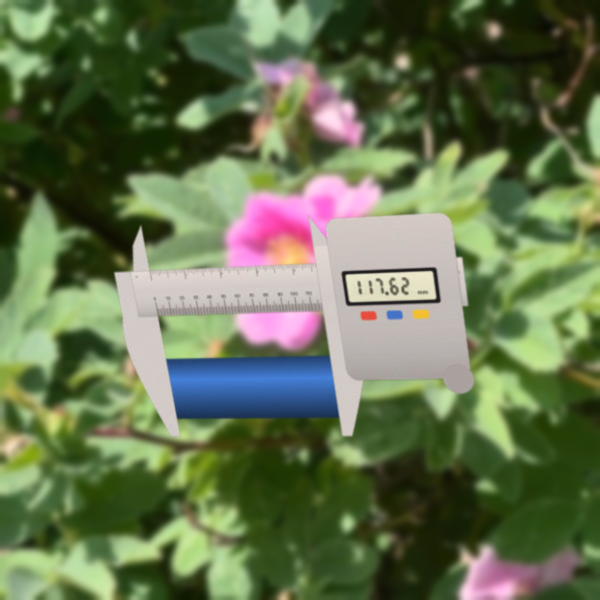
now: 117.62
